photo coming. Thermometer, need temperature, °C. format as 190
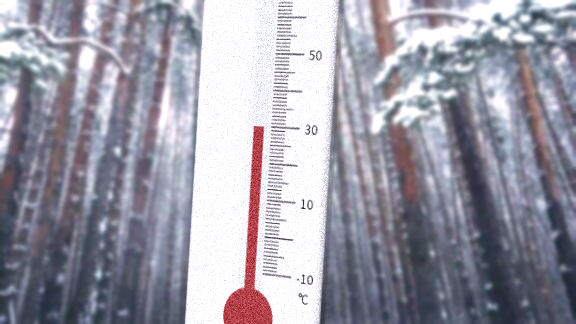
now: 30
